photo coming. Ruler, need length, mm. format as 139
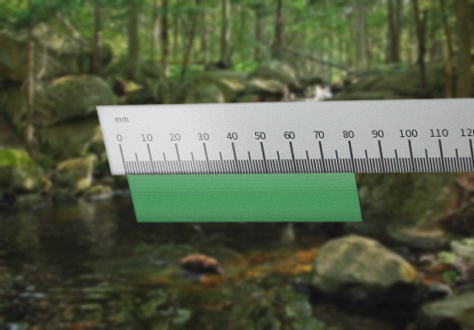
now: 80
